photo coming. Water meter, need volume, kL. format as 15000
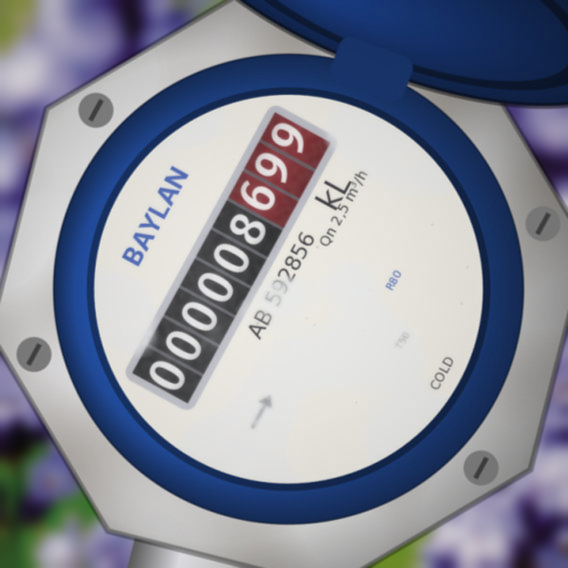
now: 8.699
